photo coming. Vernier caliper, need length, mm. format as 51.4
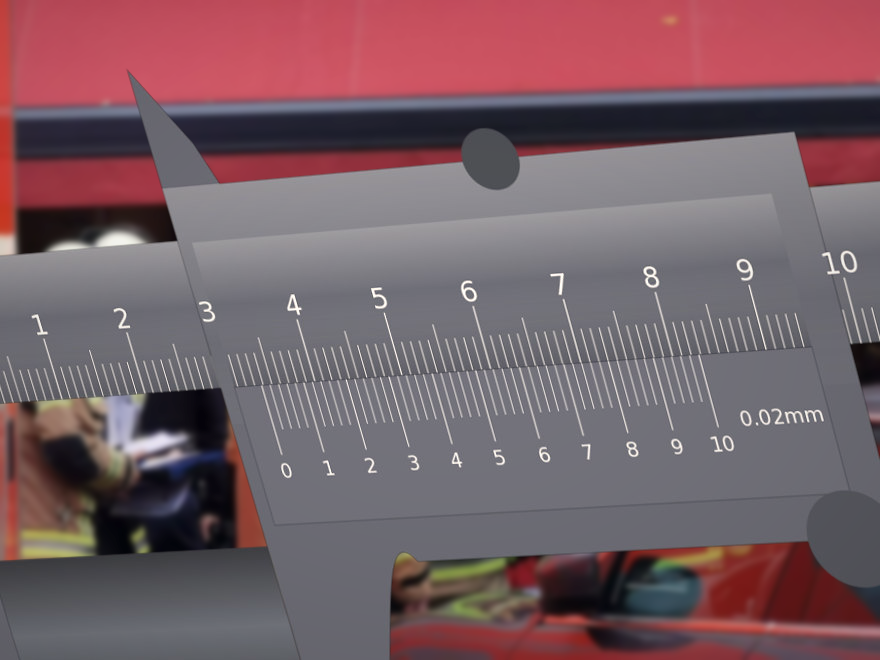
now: 33.8
